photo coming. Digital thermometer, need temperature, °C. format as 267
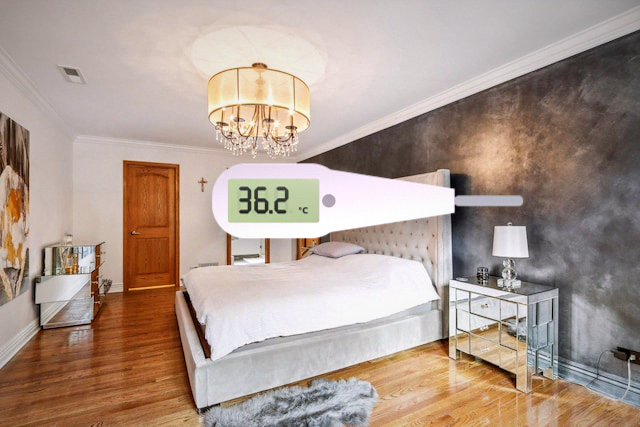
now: 36.2
